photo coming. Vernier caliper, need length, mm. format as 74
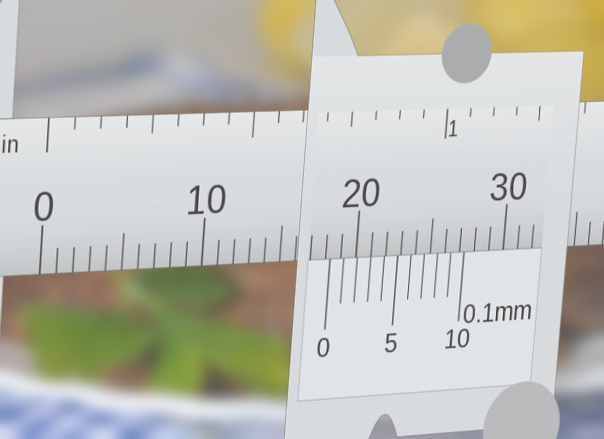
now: 18.3
